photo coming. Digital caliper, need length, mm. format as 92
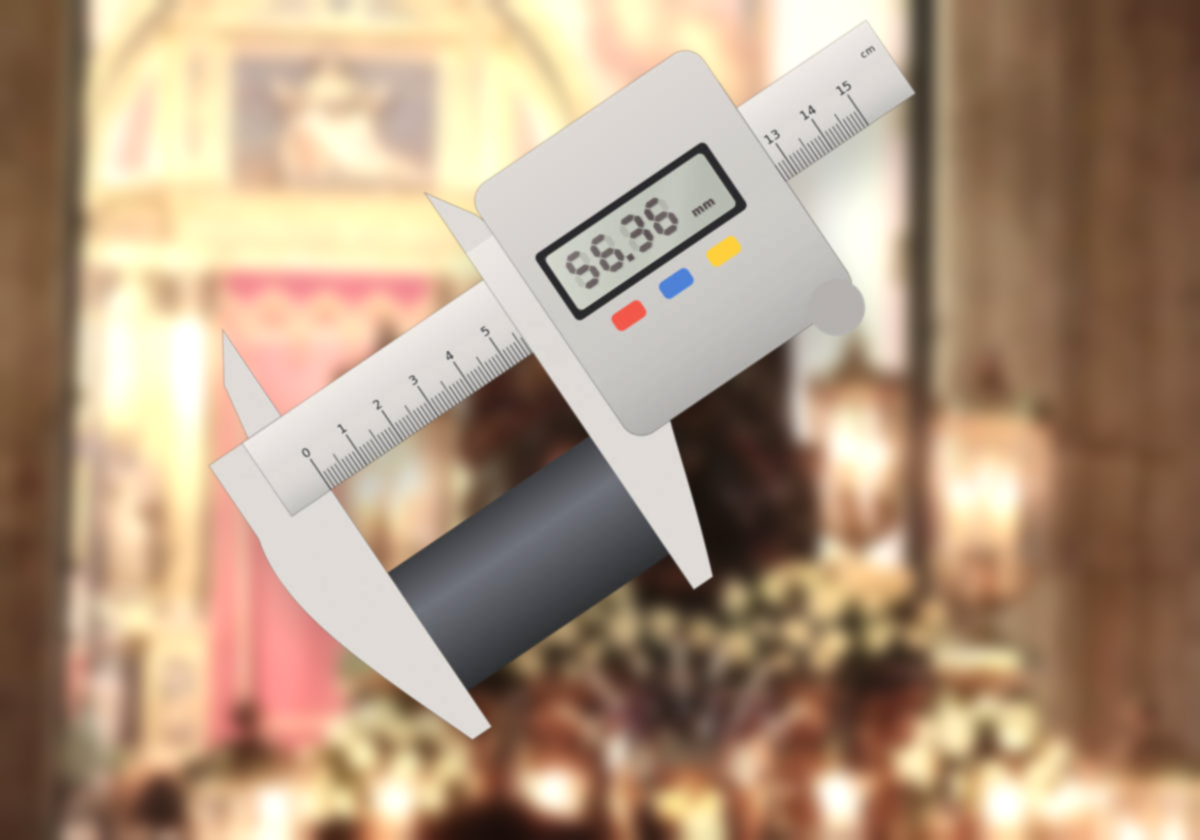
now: 56.36
